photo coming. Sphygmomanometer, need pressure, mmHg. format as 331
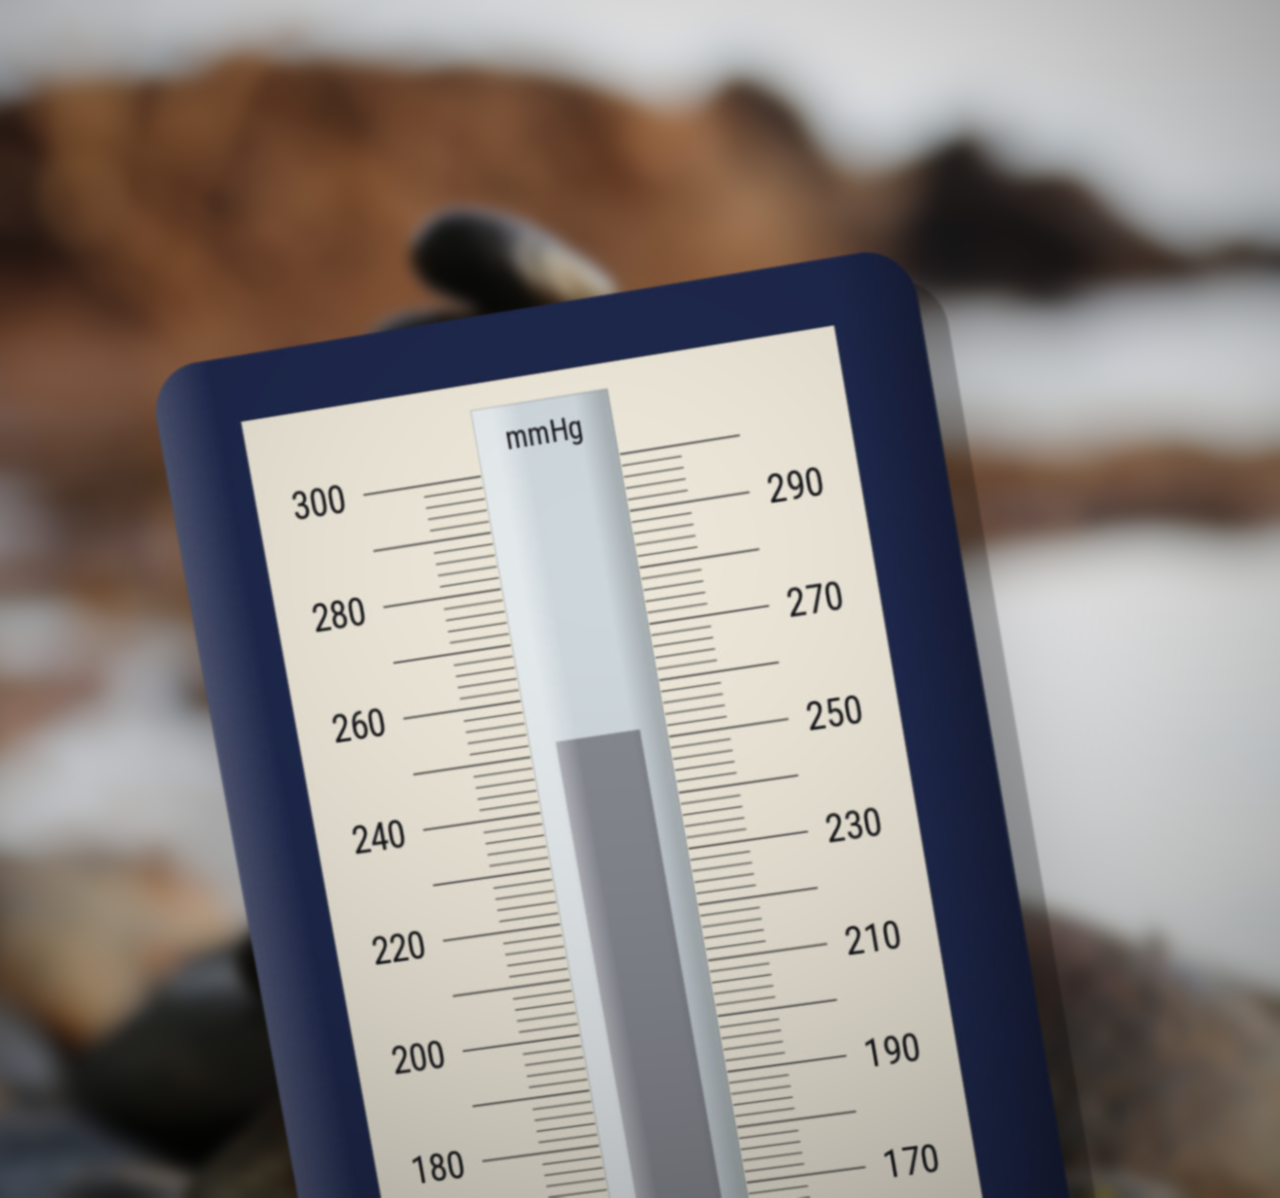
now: 252
